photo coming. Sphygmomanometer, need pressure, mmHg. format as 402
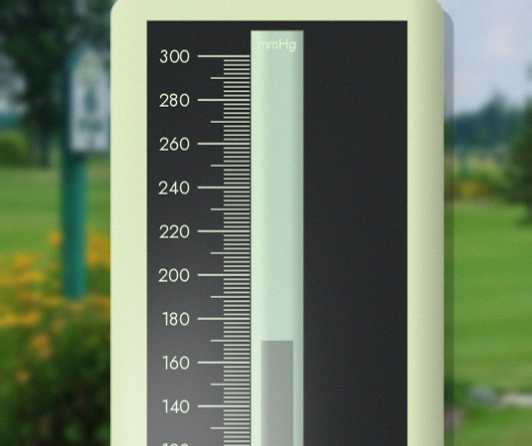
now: 170
